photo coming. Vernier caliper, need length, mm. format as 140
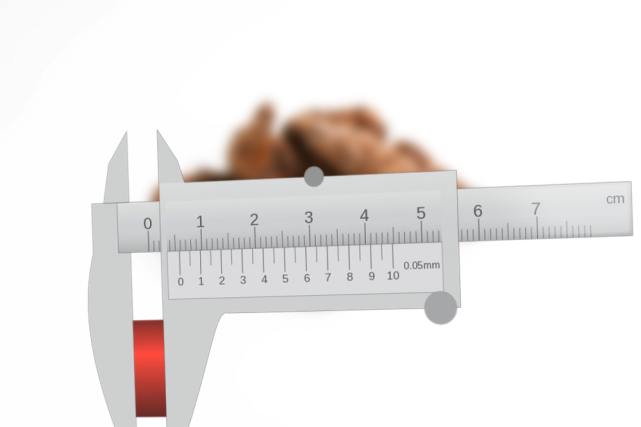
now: 5.8
